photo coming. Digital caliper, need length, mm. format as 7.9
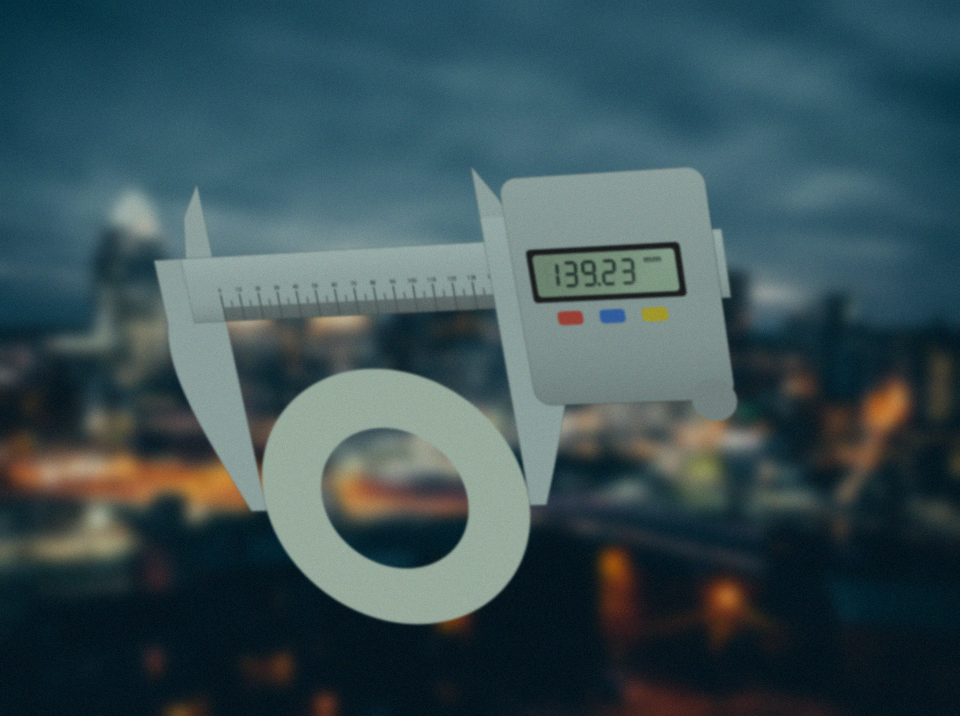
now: 139.23
